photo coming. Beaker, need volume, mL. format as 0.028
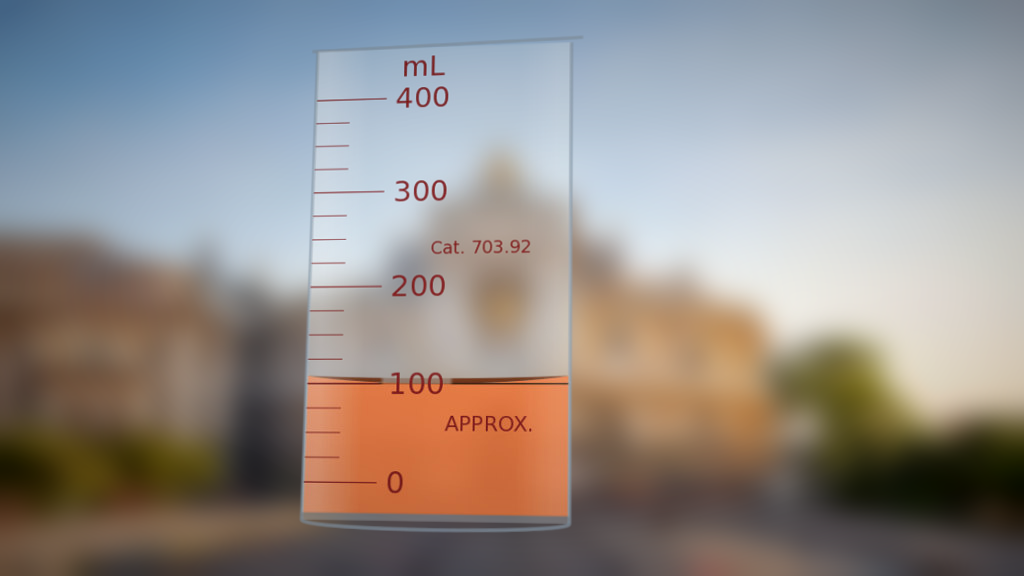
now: 100
